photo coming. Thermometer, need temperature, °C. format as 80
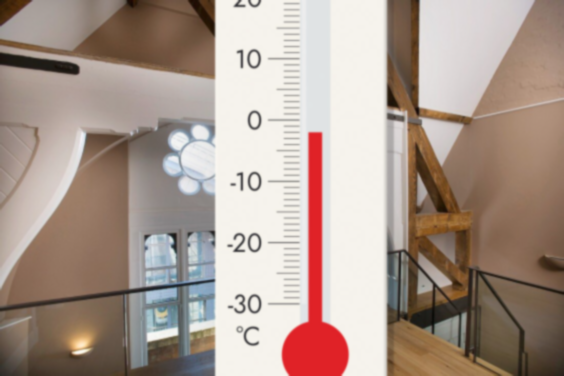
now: -2
